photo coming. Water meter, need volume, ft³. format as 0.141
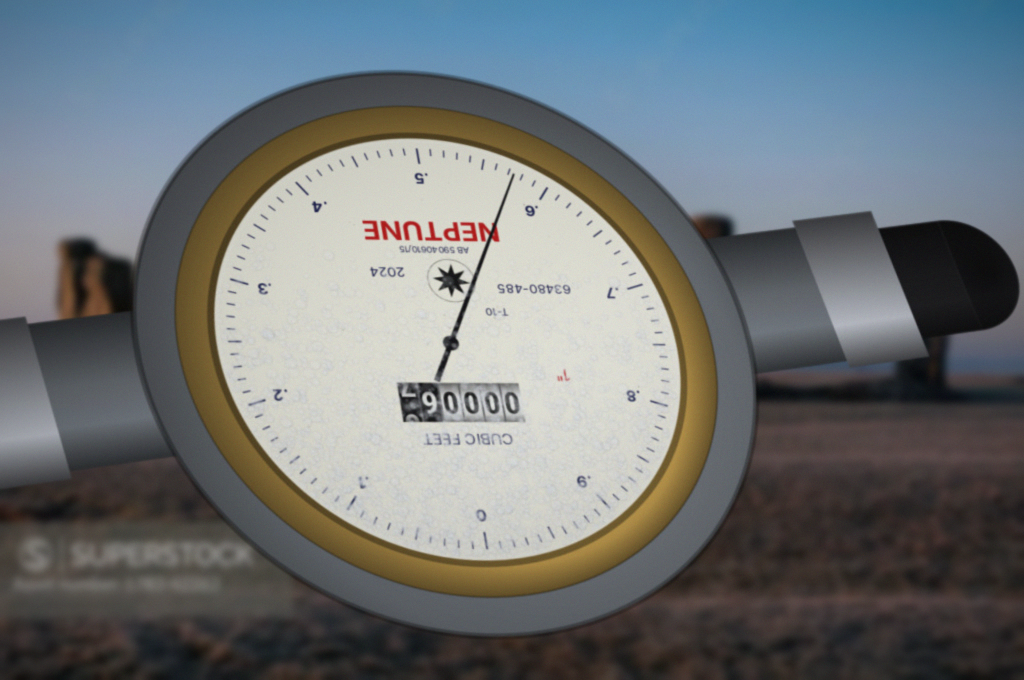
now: 66.57
